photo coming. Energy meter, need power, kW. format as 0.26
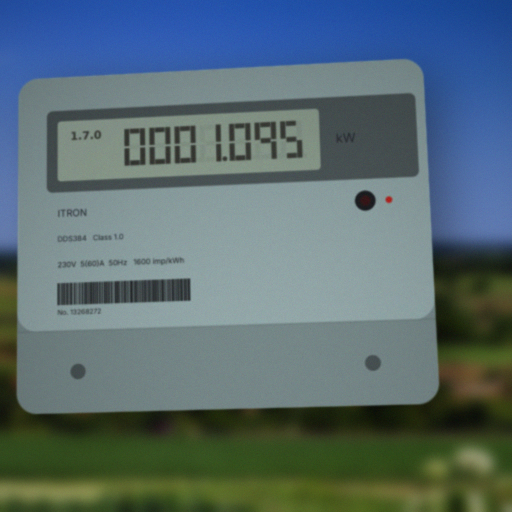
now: 1.095
